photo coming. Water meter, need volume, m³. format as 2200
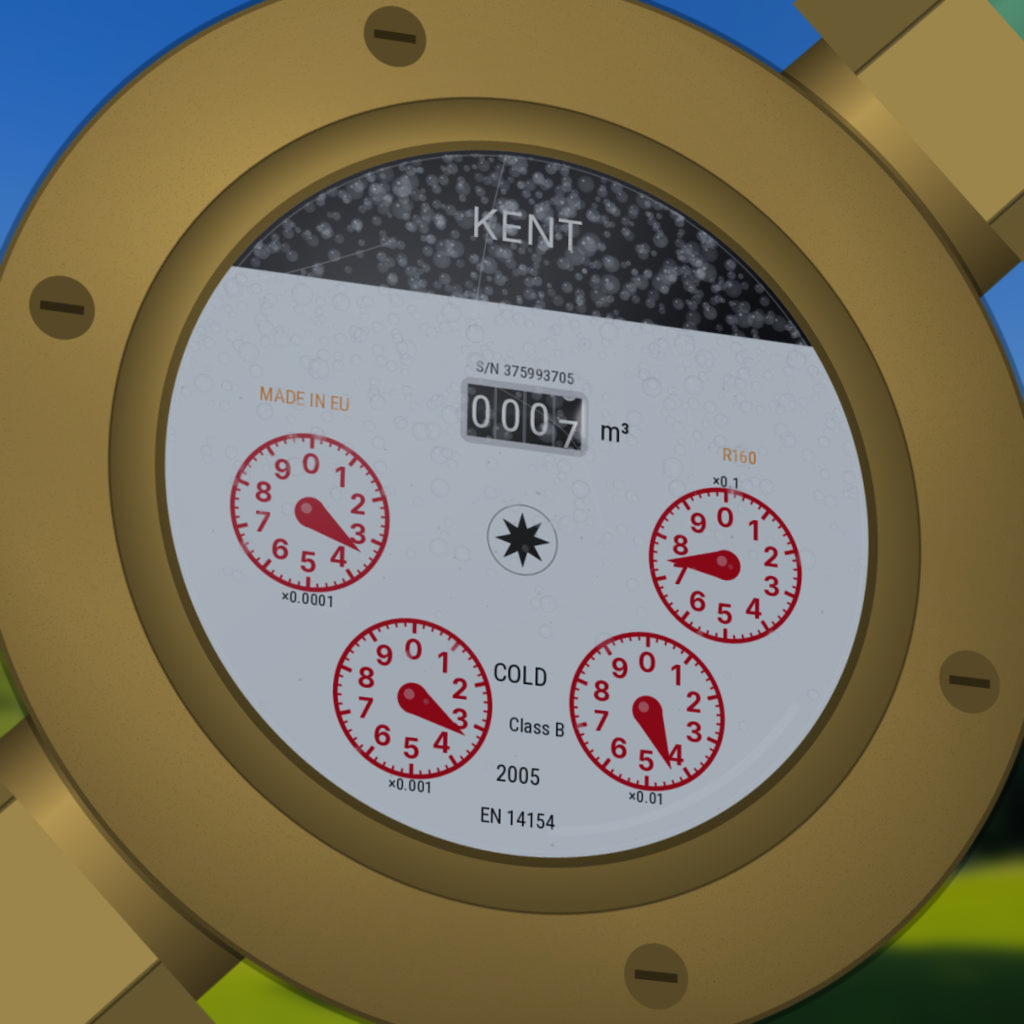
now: 6.7433
